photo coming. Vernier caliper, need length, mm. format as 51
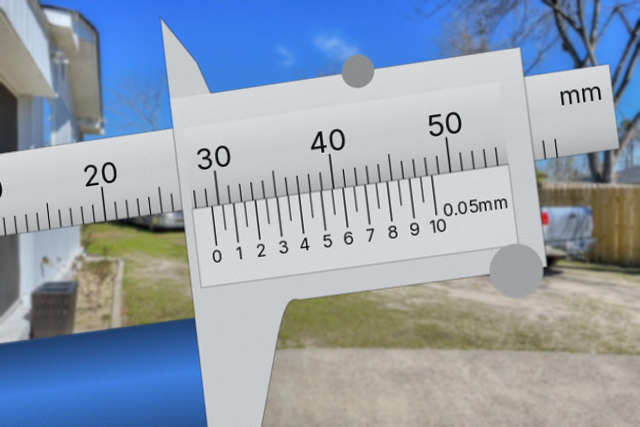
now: 29.4
